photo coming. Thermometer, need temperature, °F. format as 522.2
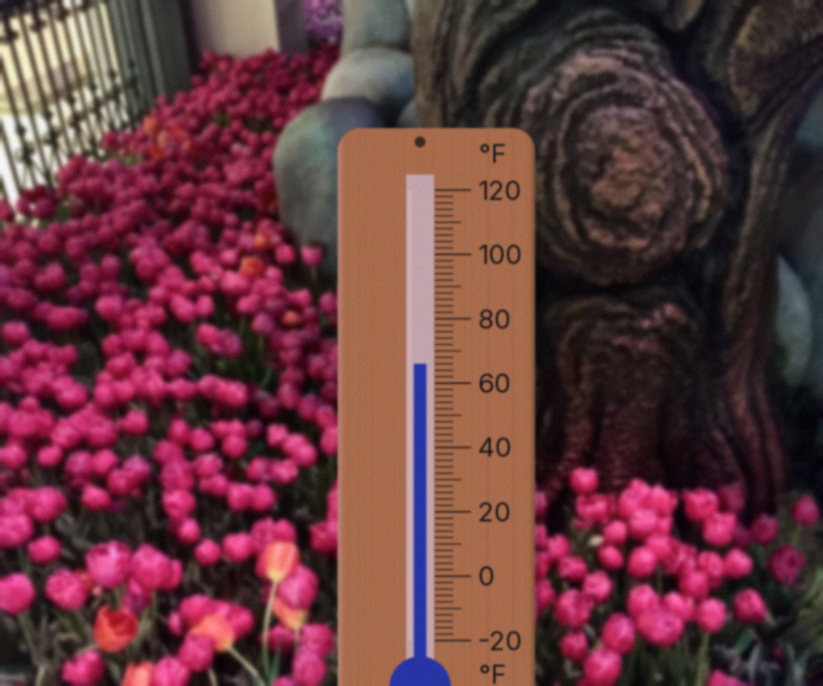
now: 66
